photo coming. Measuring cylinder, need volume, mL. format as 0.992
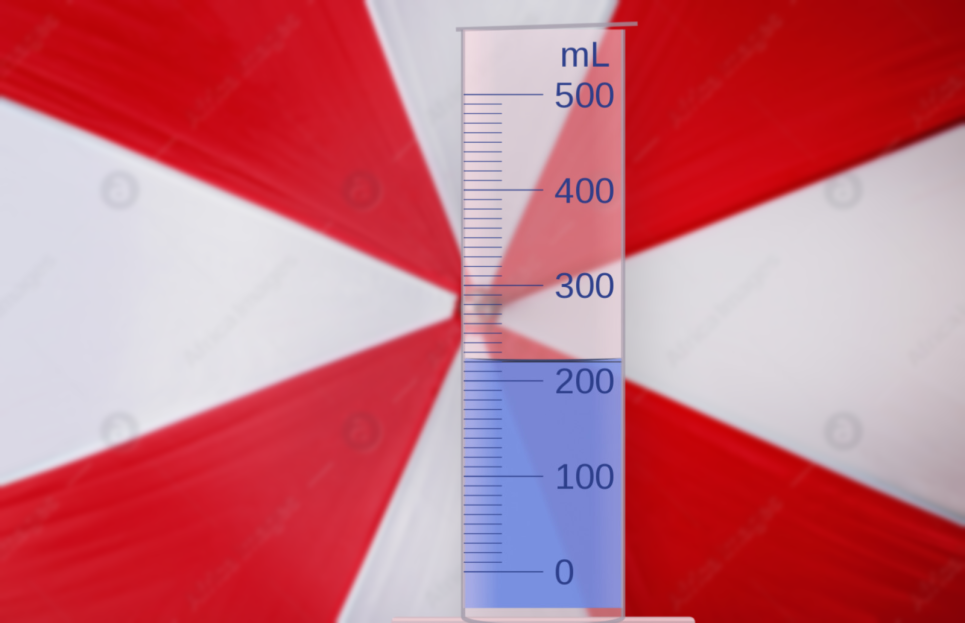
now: 220
